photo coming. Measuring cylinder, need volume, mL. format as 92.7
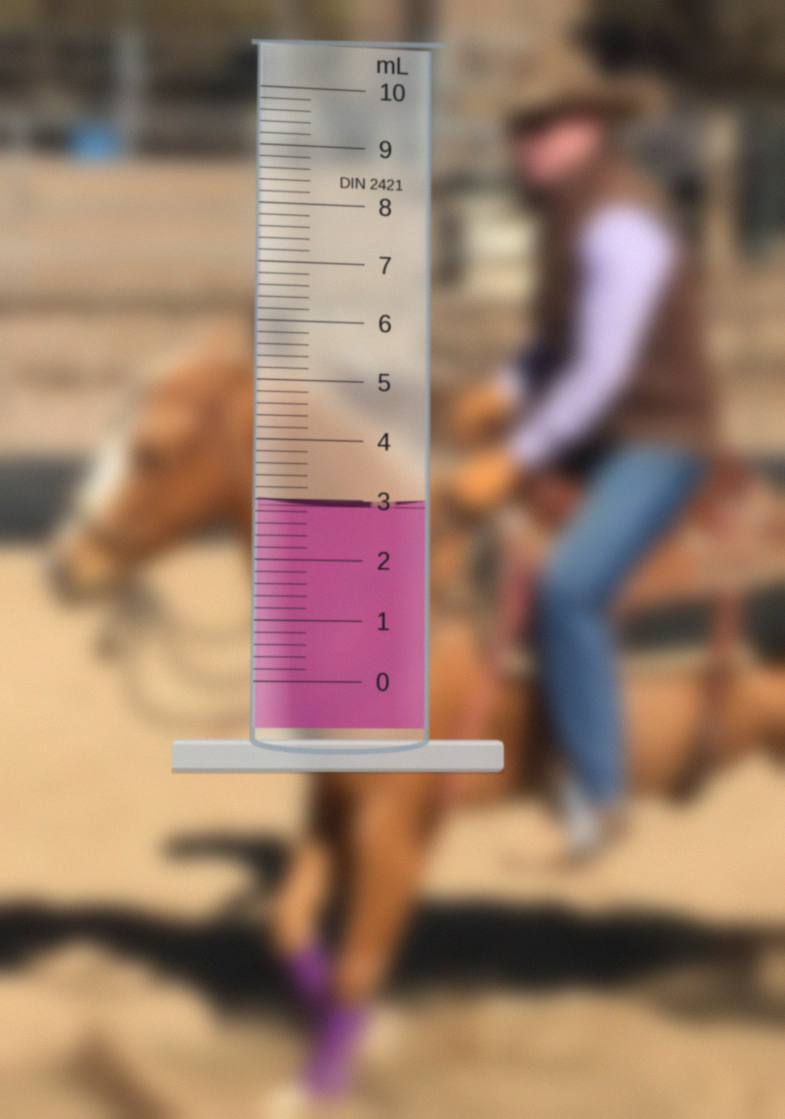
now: 2.9
